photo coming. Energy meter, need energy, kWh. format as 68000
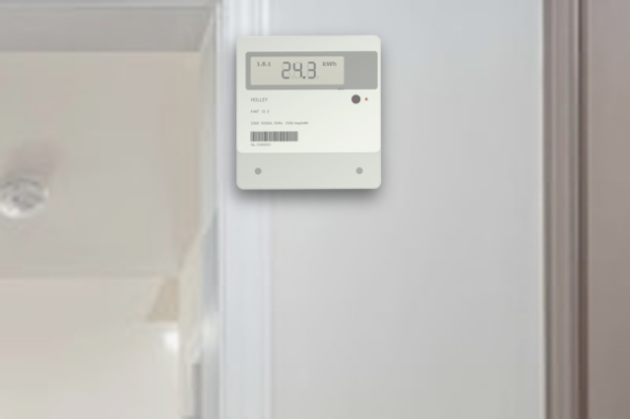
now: 24.3
